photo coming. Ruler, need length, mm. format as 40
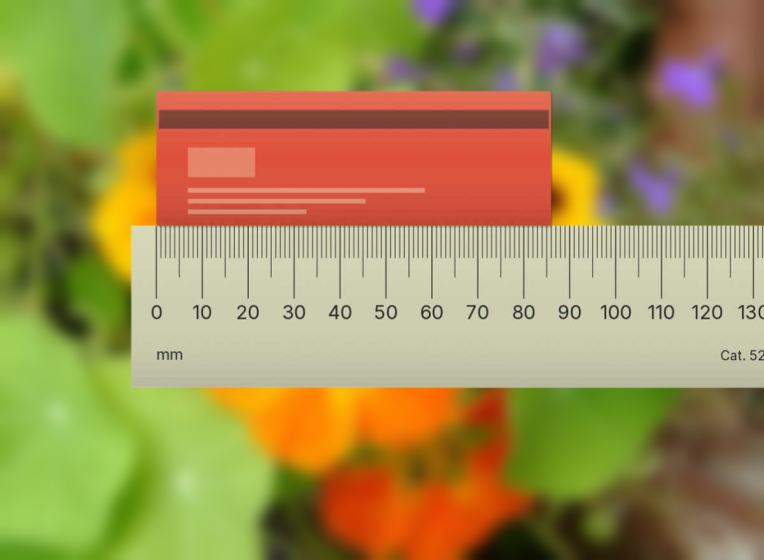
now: 86
